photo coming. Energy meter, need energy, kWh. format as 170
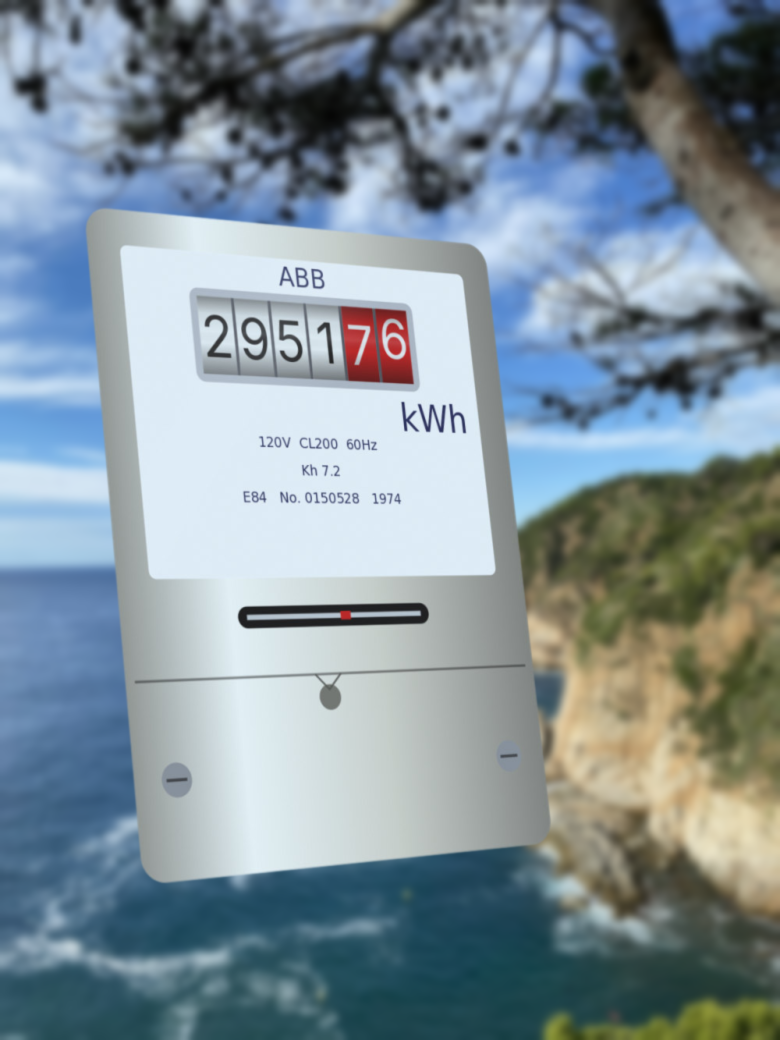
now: 2951.76
